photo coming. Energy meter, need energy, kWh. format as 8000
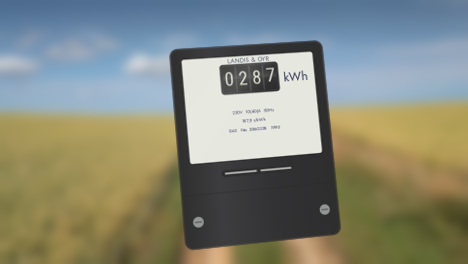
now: 287
